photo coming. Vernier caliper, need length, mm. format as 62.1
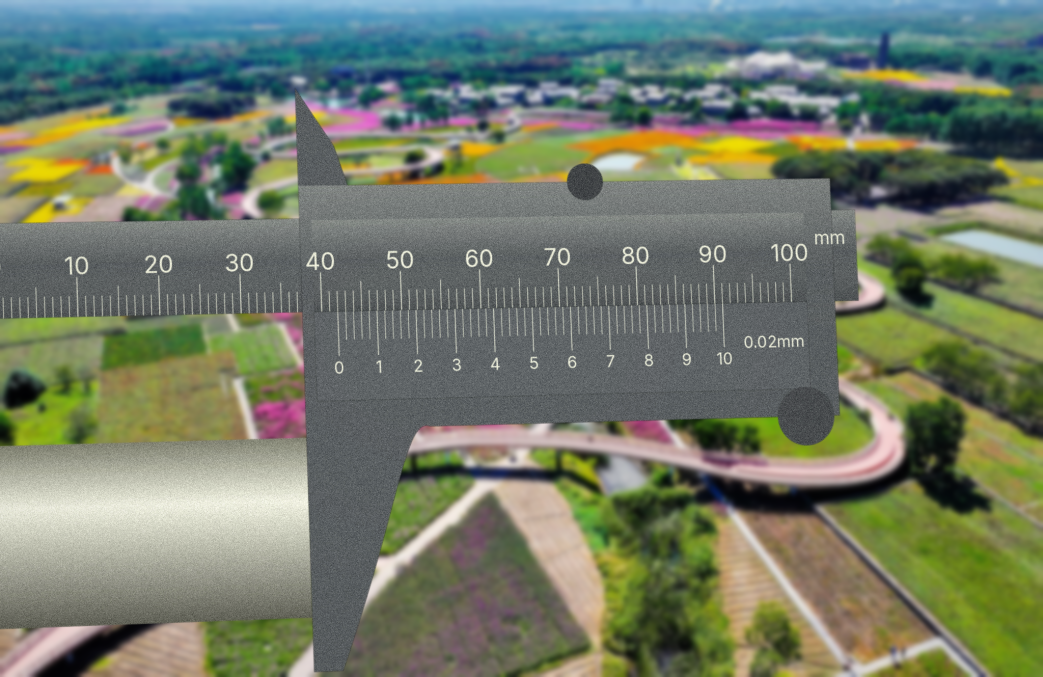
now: 42.0
